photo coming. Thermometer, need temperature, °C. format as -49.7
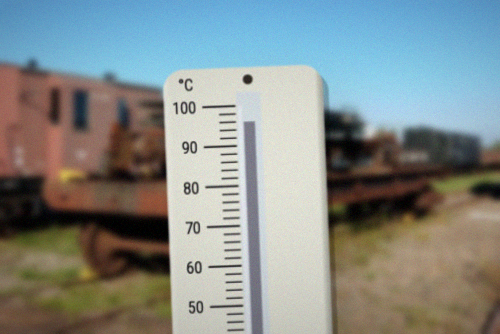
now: 96
